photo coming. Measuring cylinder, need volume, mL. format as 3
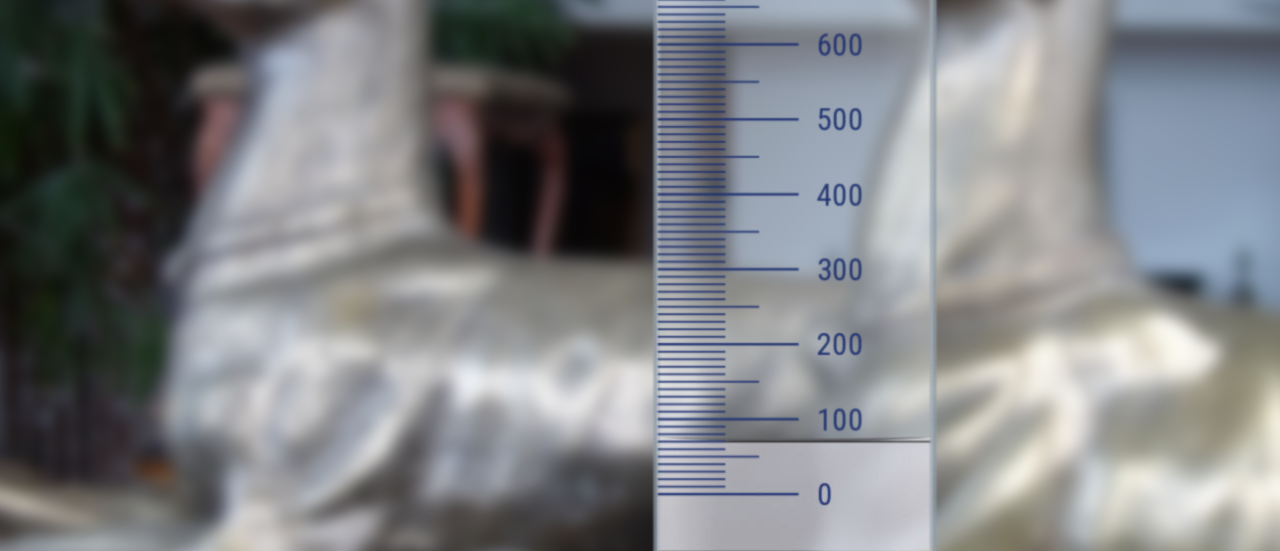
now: 70
